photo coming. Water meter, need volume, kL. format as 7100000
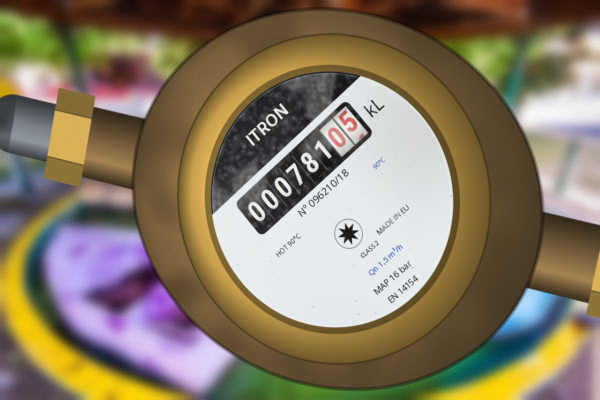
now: 781.05
